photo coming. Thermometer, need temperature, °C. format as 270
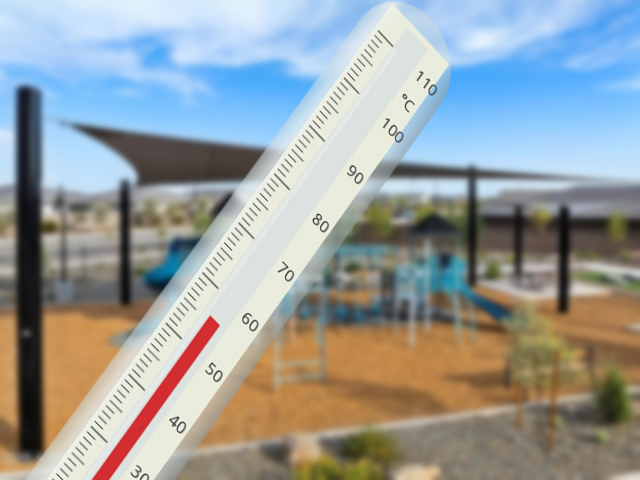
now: 56
